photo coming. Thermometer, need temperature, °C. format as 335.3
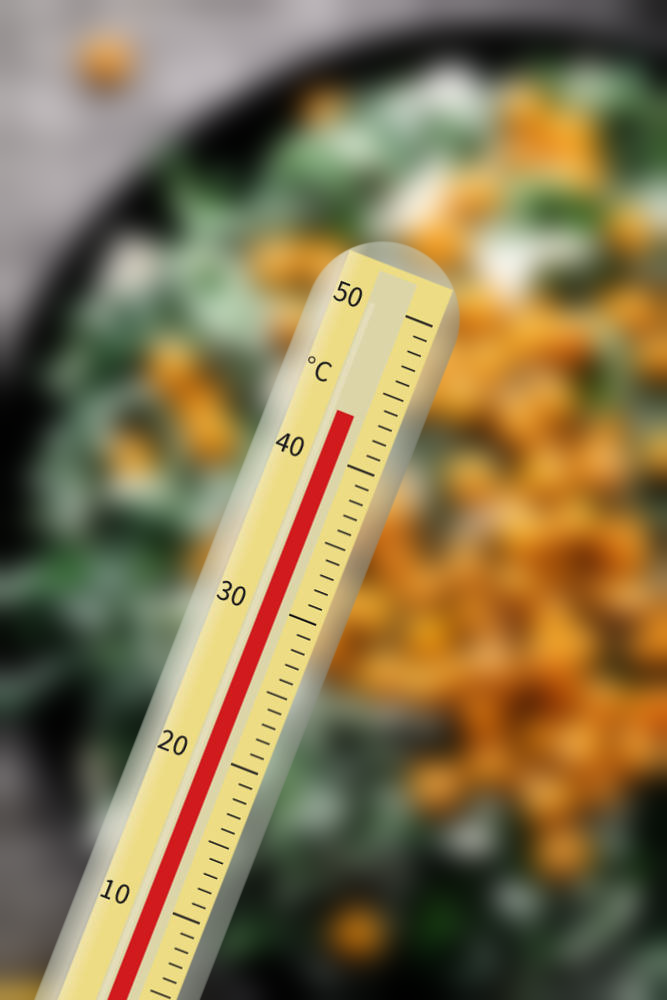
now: 43
